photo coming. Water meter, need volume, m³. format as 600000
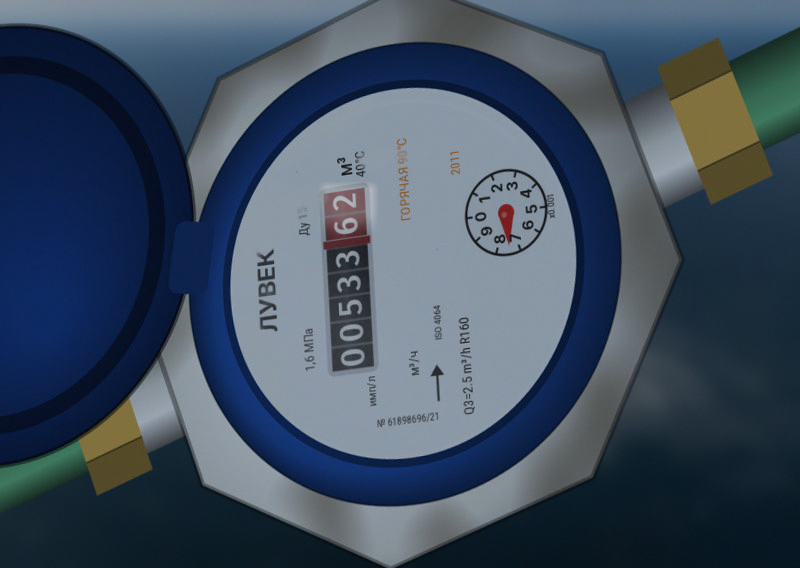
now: 533.627
